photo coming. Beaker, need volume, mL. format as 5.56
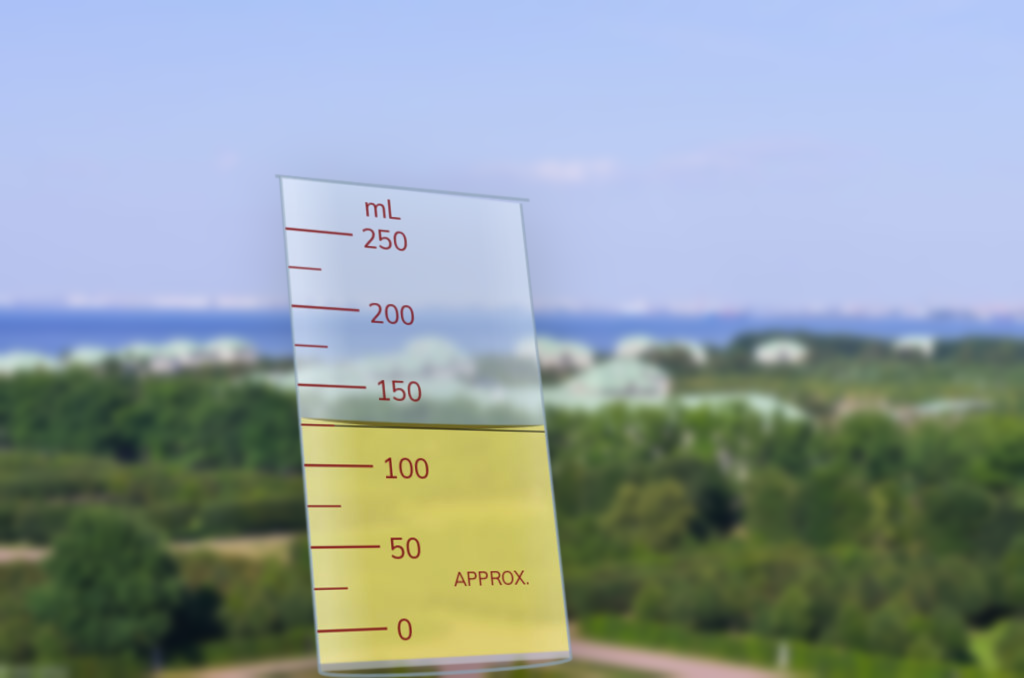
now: 125
